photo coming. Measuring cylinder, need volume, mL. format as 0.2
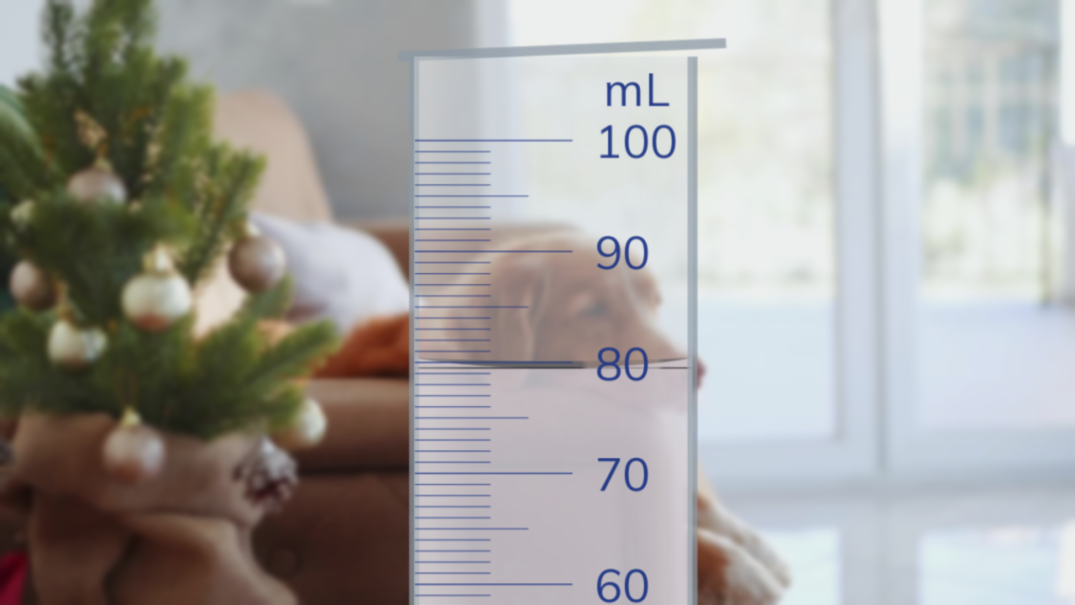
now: 79.5
